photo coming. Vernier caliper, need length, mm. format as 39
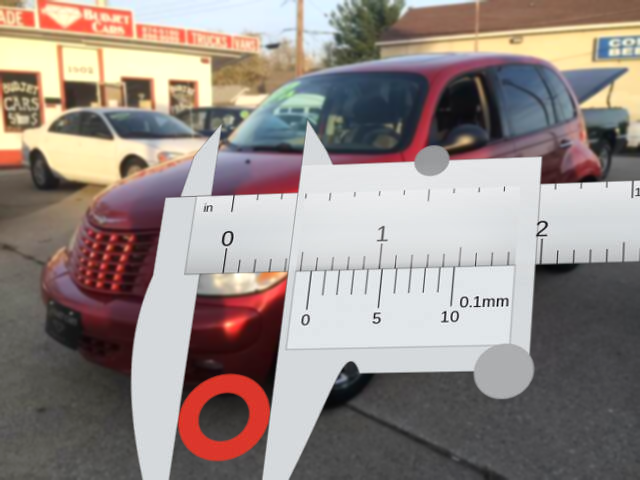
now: 5.7
